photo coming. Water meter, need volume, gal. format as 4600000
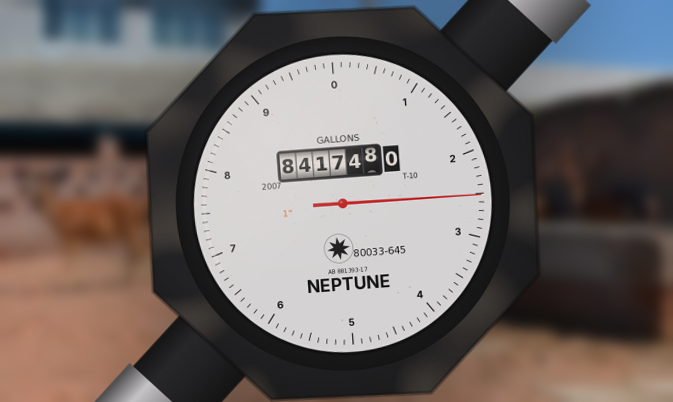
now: 8417482.5
